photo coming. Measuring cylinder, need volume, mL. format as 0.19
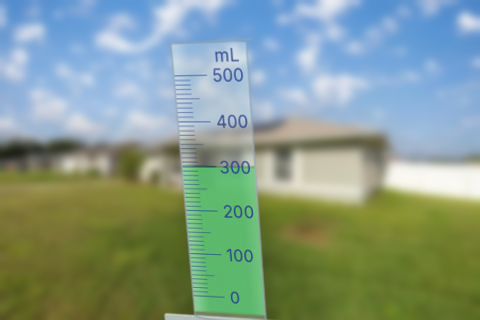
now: 300
